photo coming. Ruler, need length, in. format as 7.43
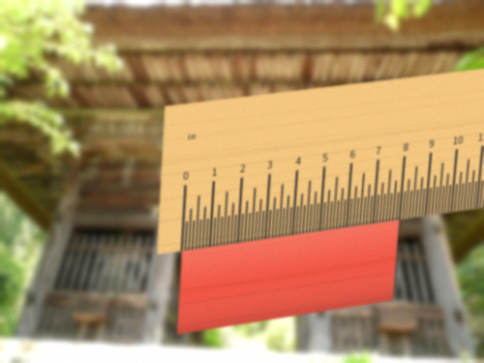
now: 8
